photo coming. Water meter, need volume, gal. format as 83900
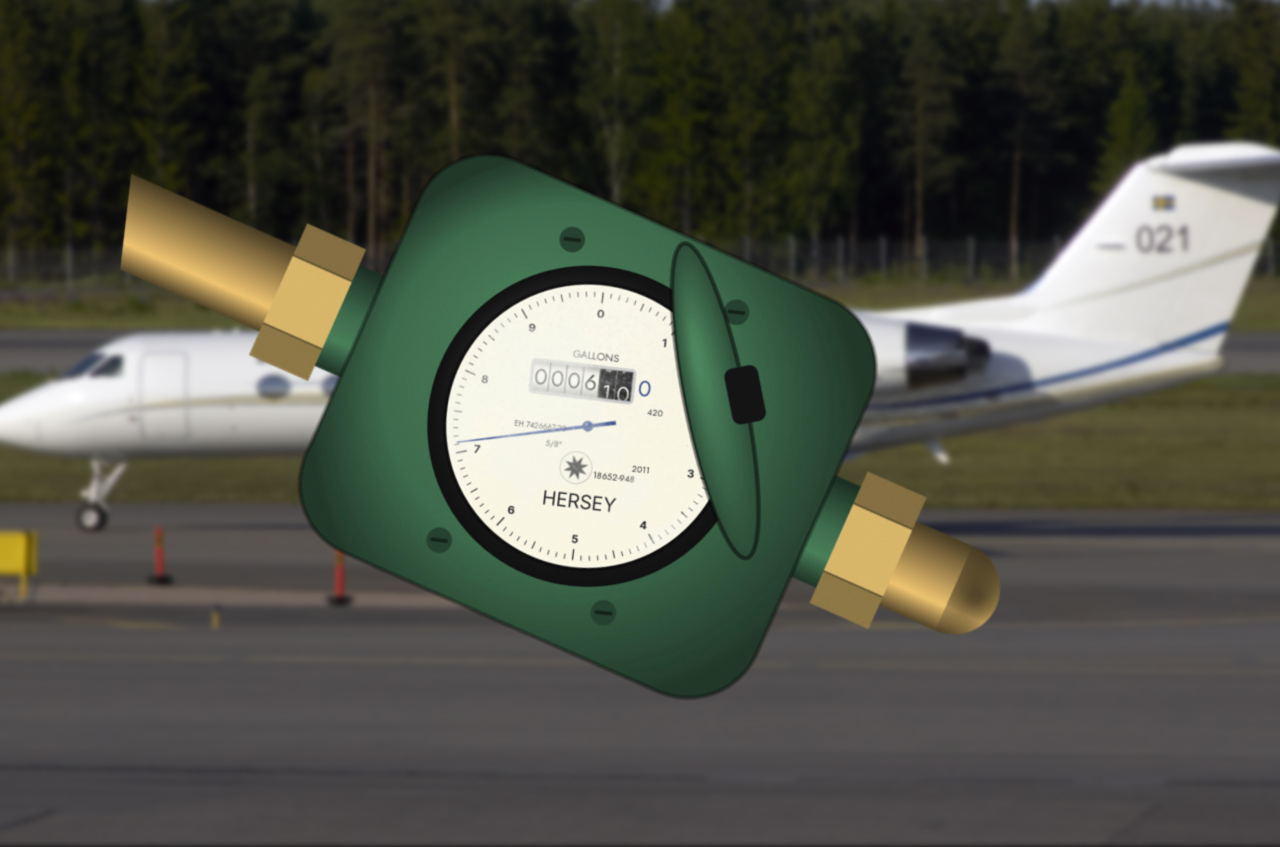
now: 6097.1
